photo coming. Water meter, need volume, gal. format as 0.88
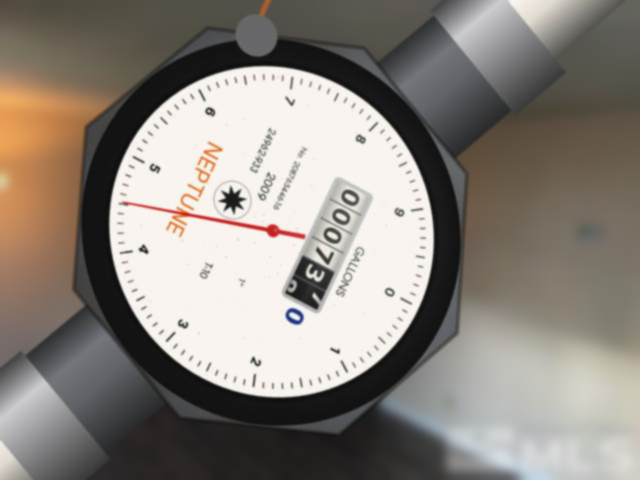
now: 7374.5
